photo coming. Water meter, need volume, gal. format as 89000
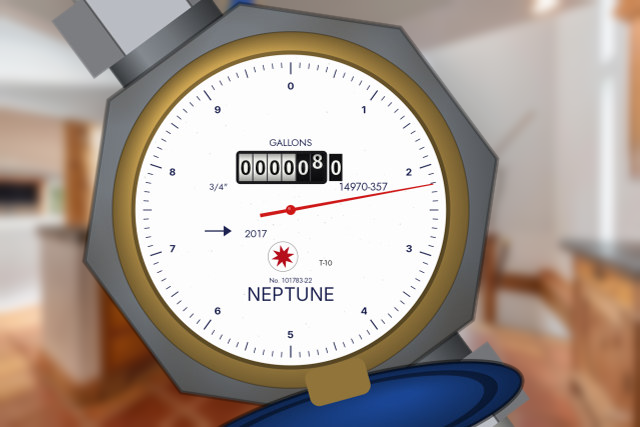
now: 82.2
